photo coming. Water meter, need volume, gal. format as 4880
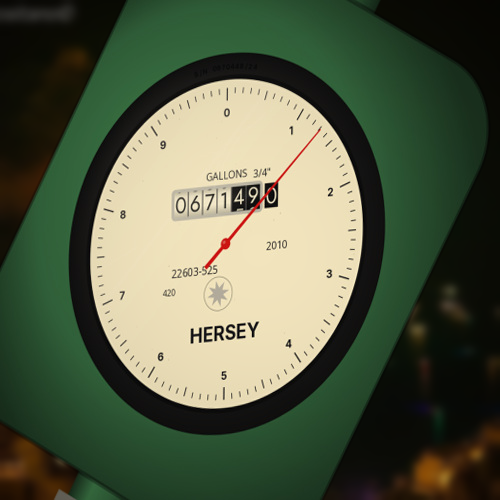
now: 671491.3
